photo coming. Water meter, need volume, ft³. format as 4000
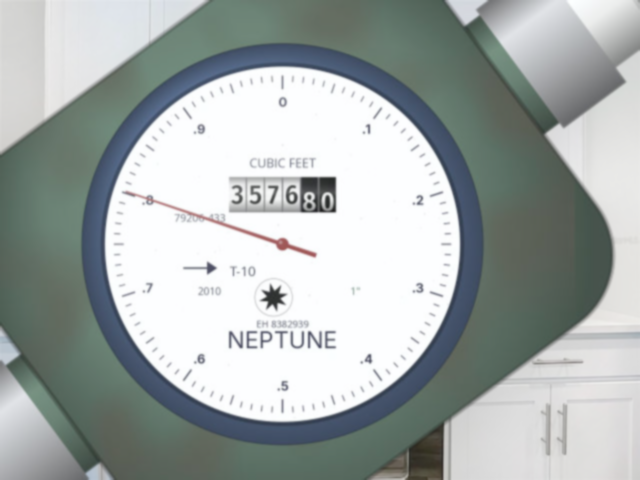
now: 357679.80
